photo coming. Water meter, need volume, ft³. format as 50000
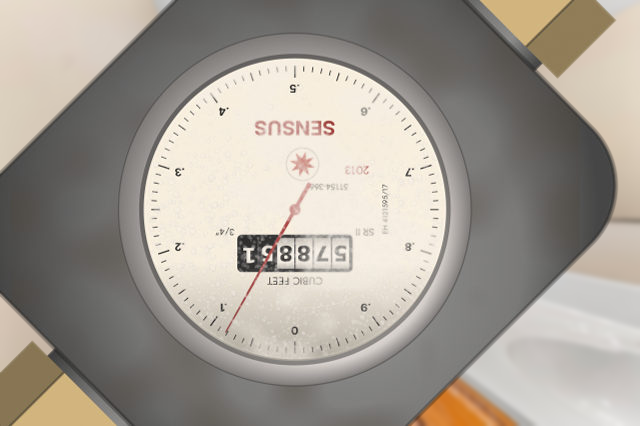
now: 578851.08
